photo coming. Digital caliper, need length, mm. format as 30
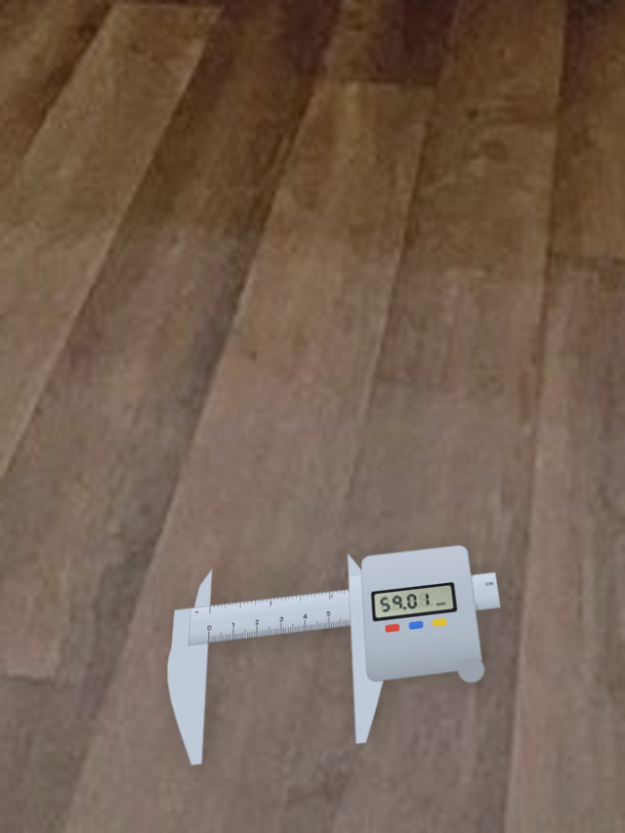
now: 59.01
